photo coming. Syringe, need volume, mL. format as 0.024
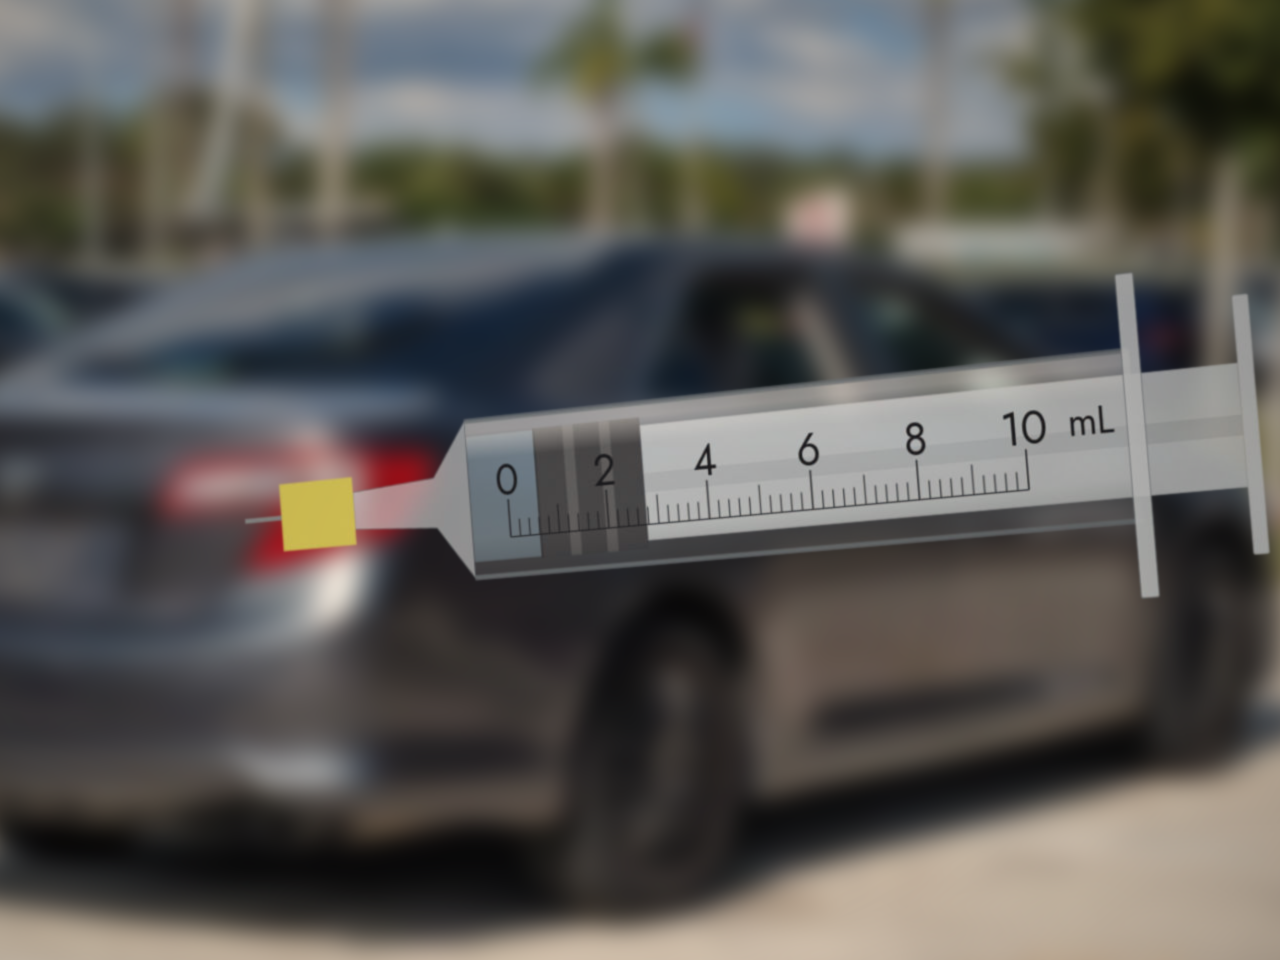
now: 0.6
